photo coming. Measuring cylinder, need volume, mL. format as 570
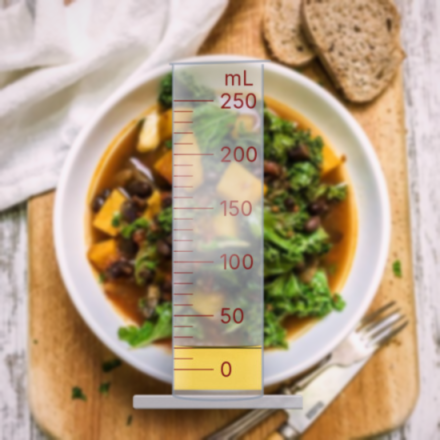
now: 20
